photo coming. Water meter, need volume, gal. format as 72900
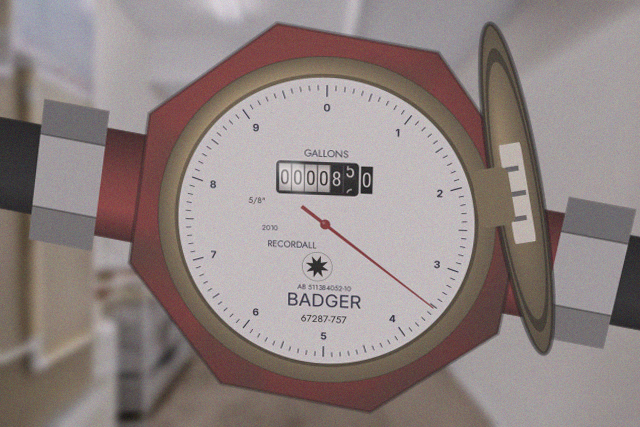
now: 853.5
